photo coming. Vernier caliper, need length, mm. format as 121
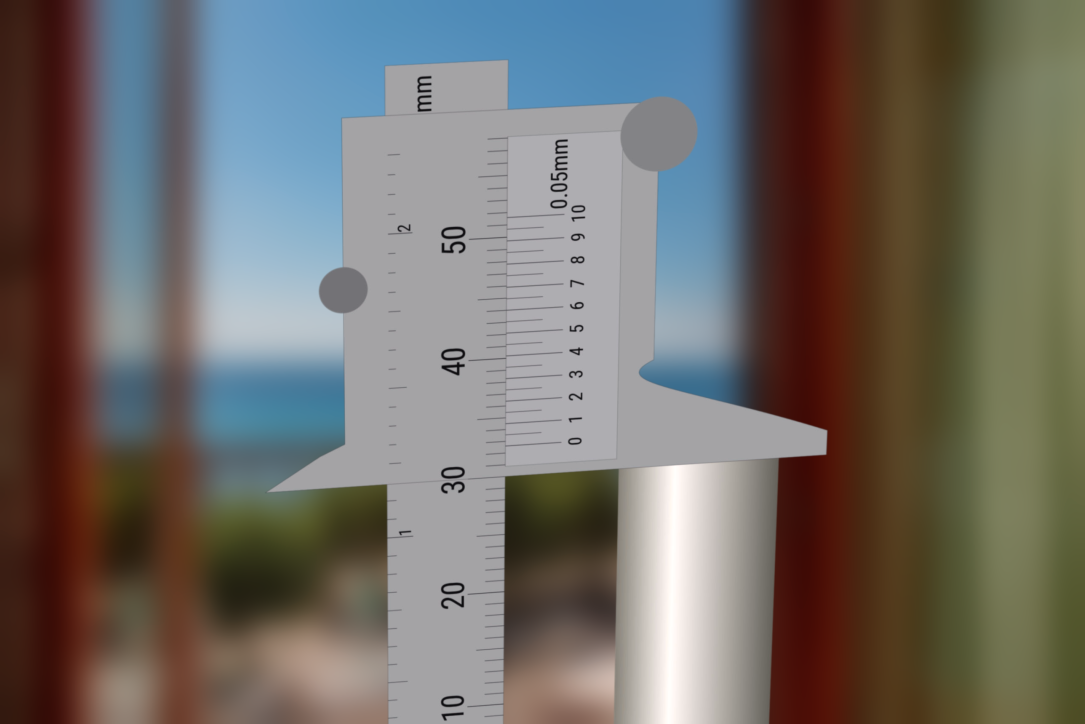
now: 32.6
